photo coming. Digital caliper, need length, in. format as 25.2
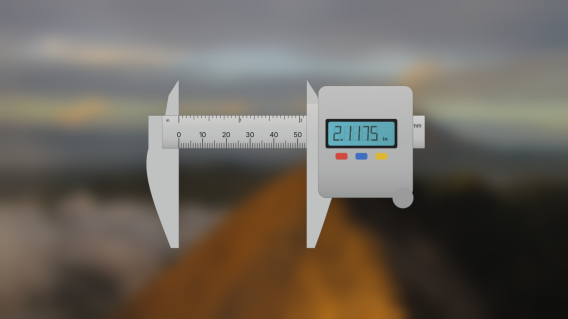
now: 2.1175
